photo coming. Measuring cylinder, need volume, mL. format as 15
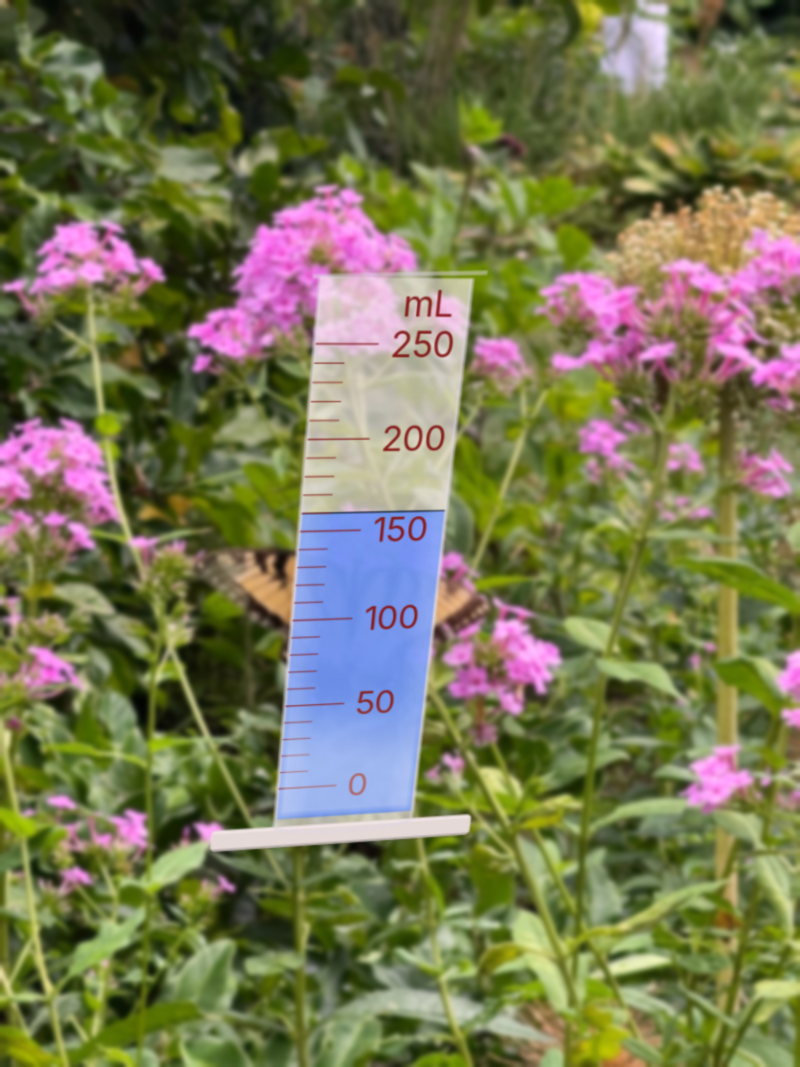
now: 160
